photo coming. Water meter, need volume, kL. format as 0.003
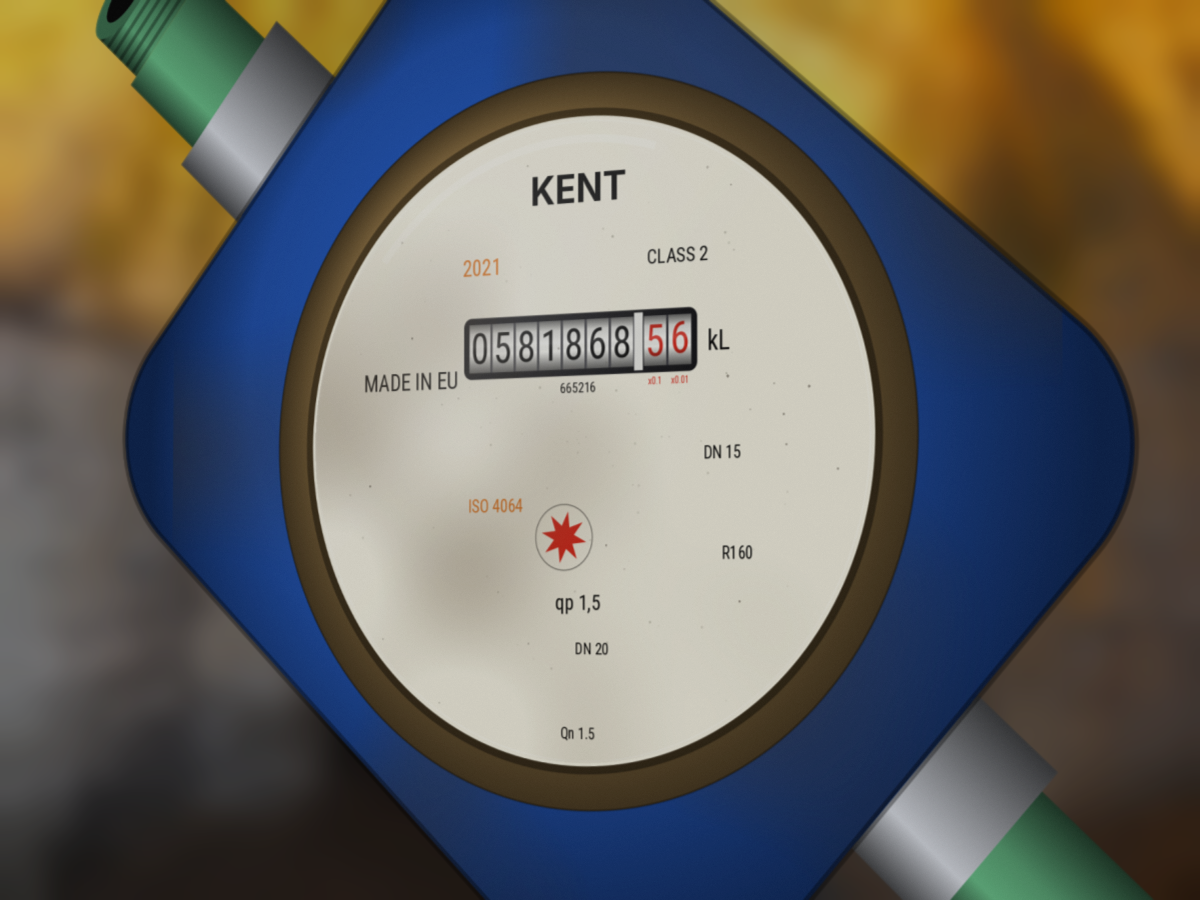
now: 581868.56
